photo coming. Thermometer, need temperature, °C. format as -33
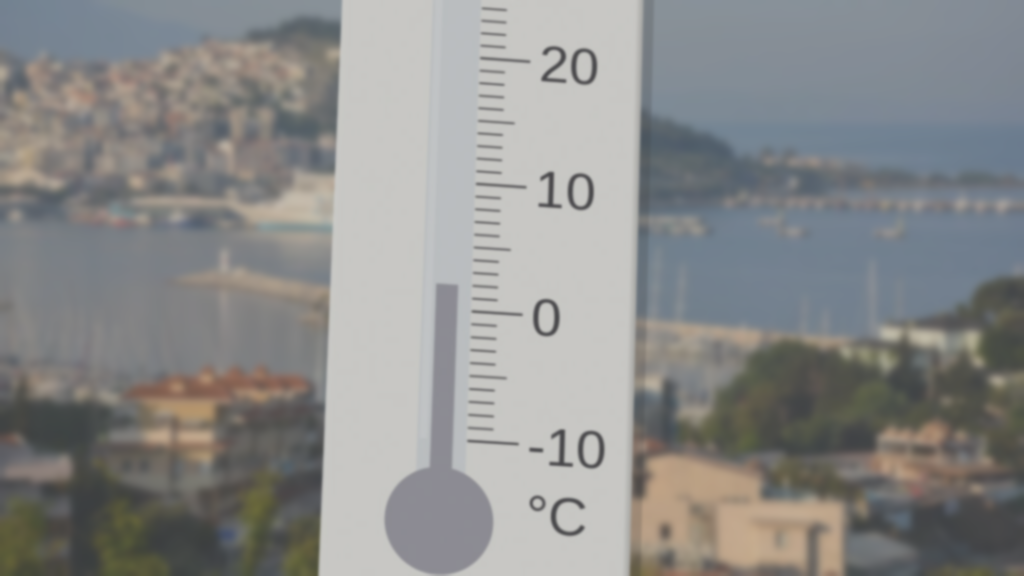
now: 2
